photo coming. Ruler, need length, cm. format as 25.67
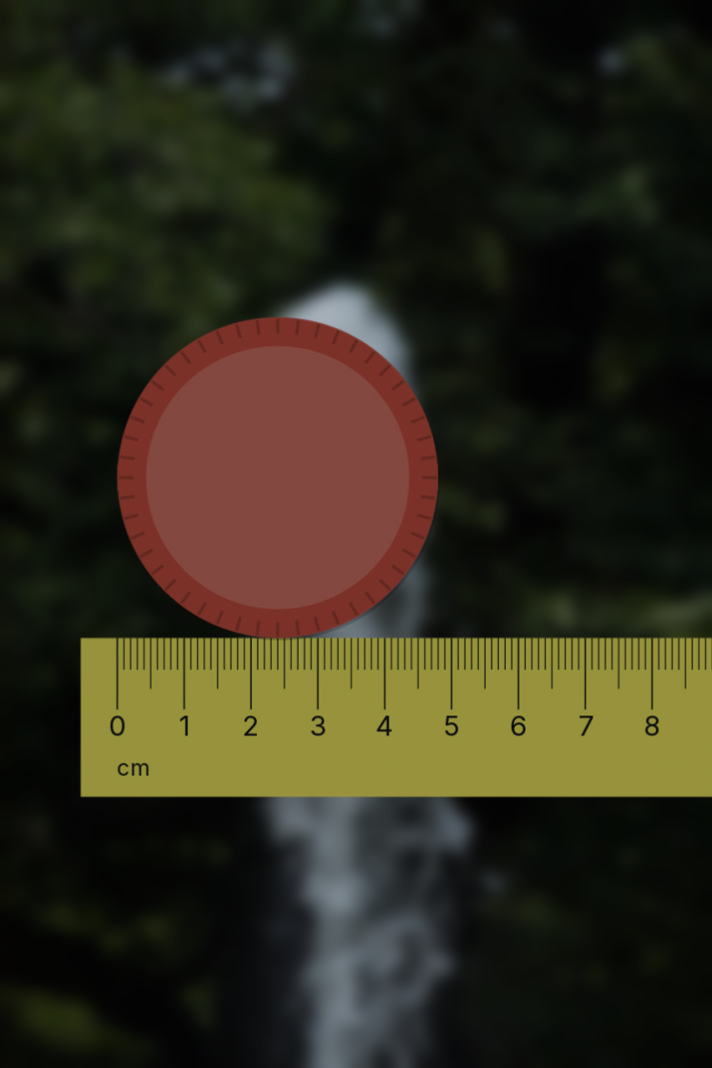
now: 4.8
